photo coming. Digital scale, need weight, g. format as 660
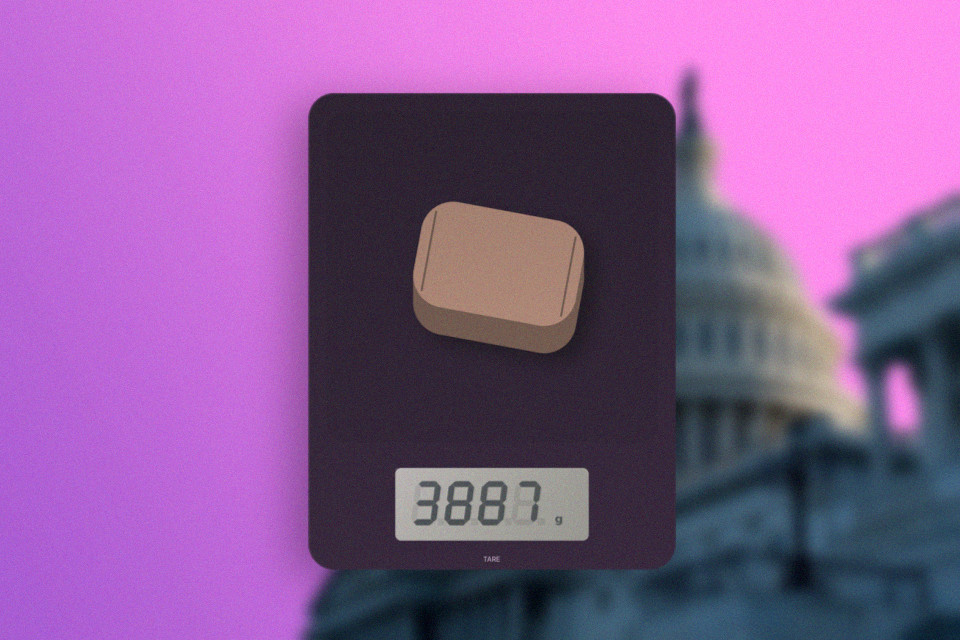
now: 3887
